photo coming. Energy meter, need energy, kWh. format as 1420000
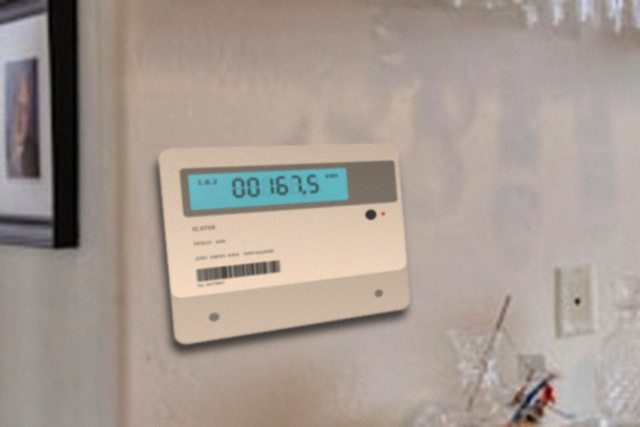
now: 167.5
